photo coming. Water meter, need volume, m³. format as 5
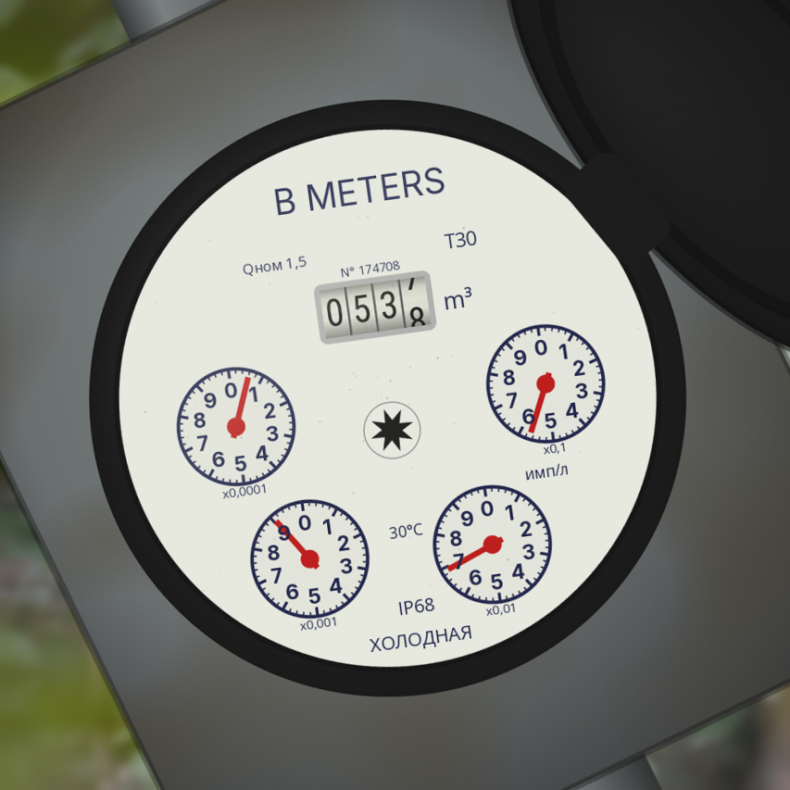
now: 537.5690
